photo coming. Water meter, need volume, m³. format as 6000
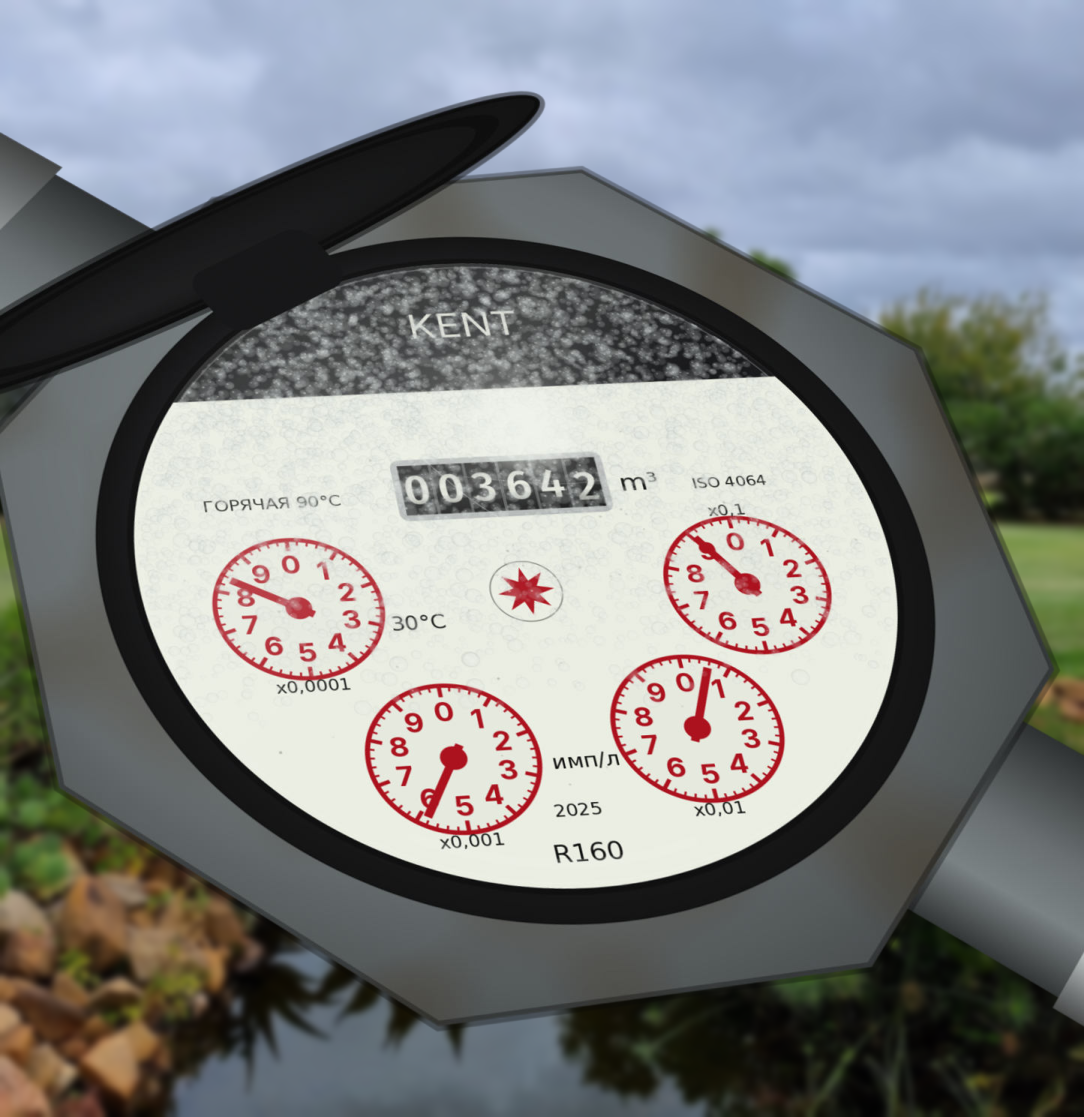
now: 3641.9058
